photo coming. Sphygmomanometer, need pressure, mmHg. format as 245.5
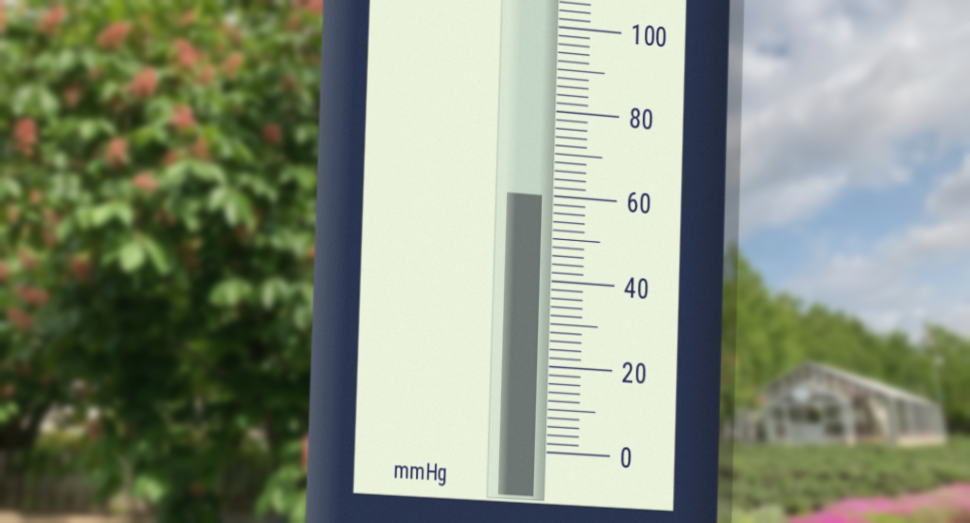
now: 60
